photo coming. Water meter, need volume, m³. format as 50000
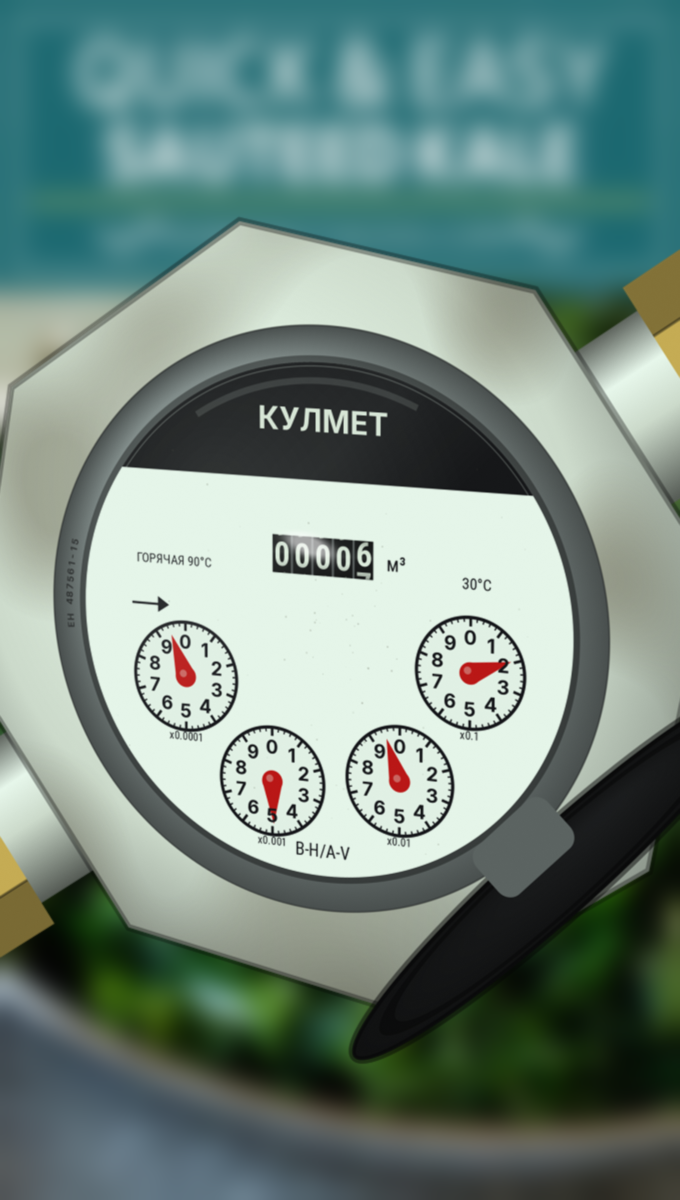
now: 6.1949
